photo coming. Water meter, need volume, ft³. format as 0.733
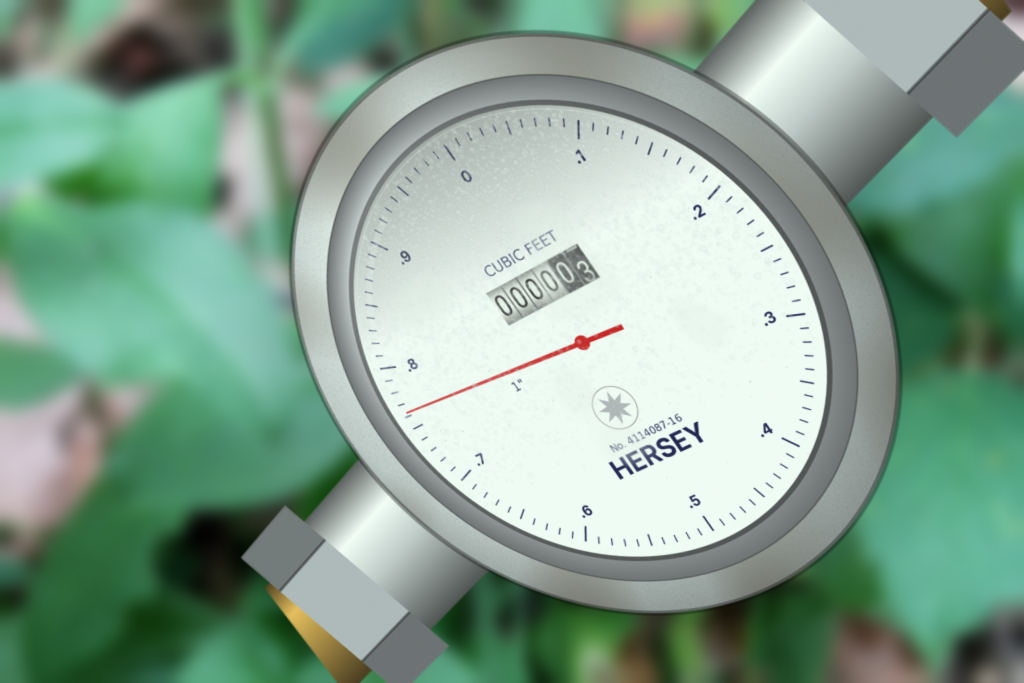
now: 2.76
